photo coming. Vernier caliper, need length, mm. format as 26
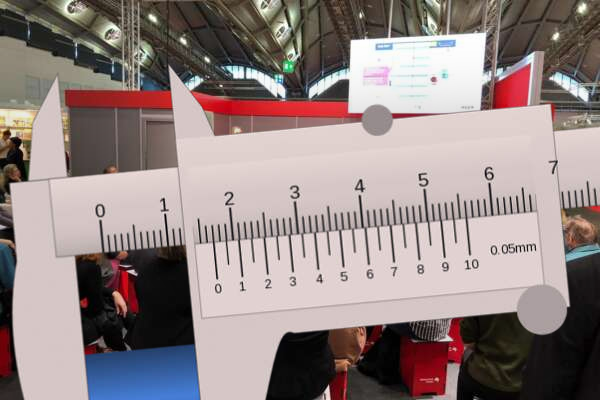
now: 17.0
